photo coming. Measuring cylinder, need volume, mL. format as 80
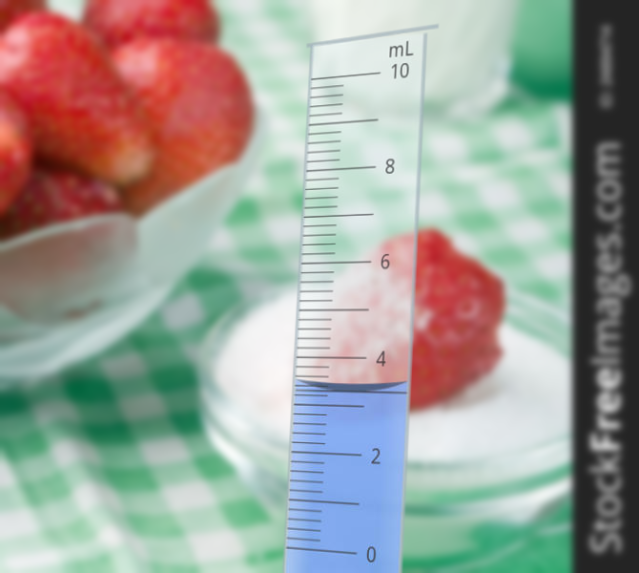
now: 3.3
